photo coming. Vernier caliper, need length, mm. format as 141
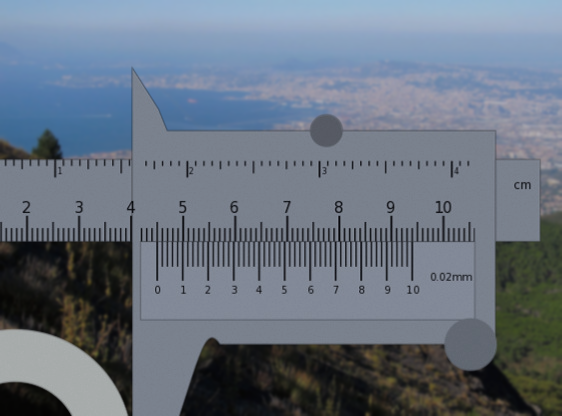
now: 45.0
